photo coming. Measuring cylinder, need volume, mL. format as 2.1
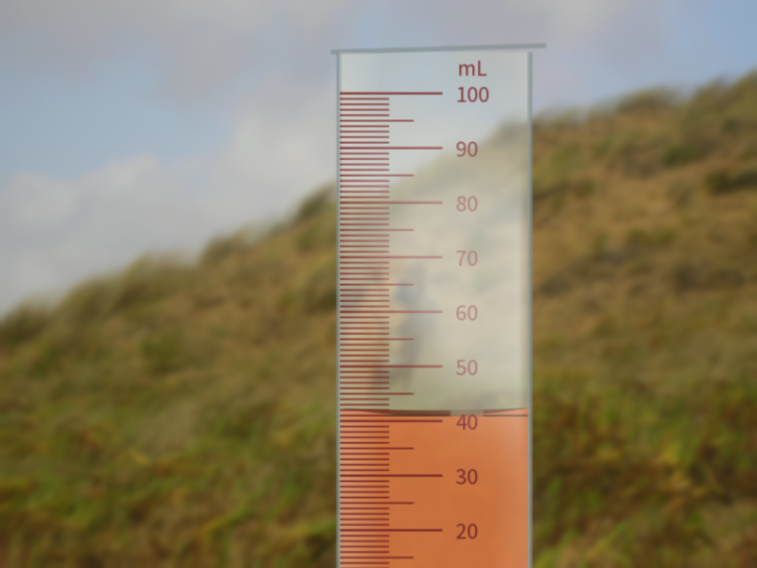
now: 41
